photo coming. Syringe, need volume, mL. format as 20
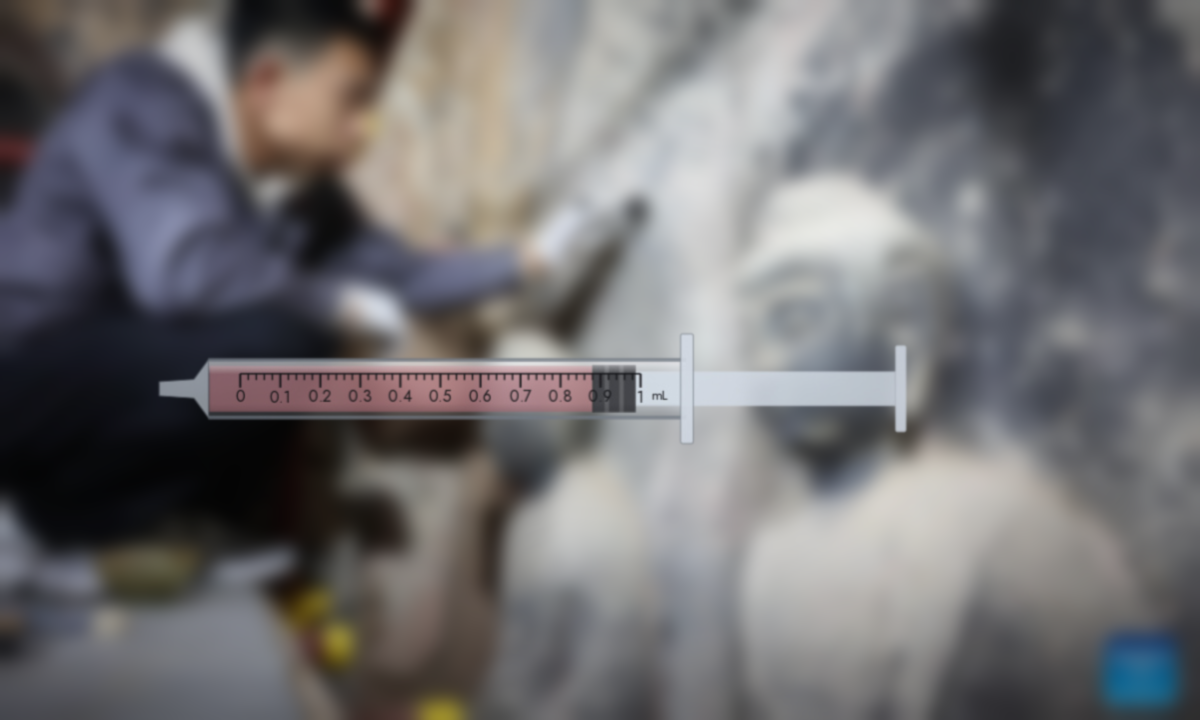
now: 0.88
